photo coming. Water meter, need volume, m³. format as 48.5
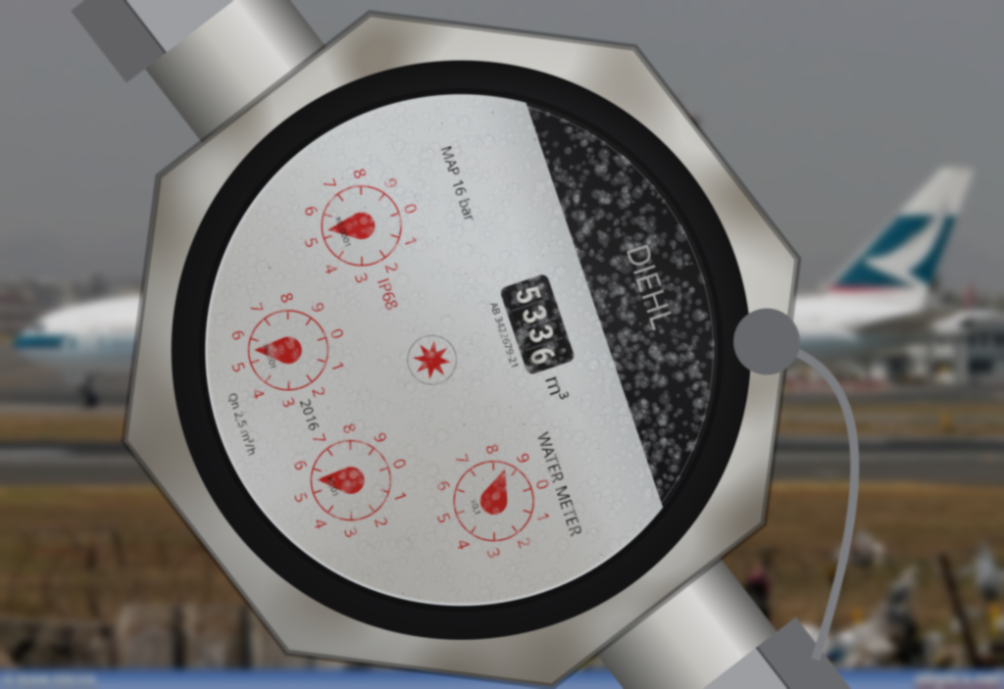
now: 5335.8555
